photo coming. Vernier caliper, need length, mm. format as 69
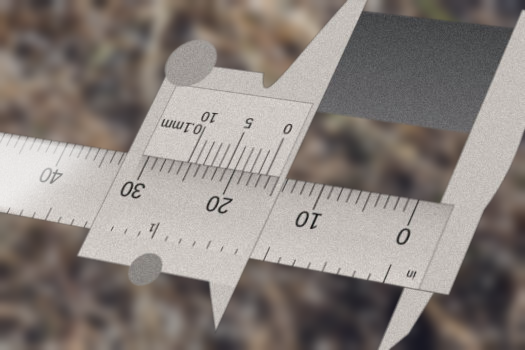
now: 16.4
